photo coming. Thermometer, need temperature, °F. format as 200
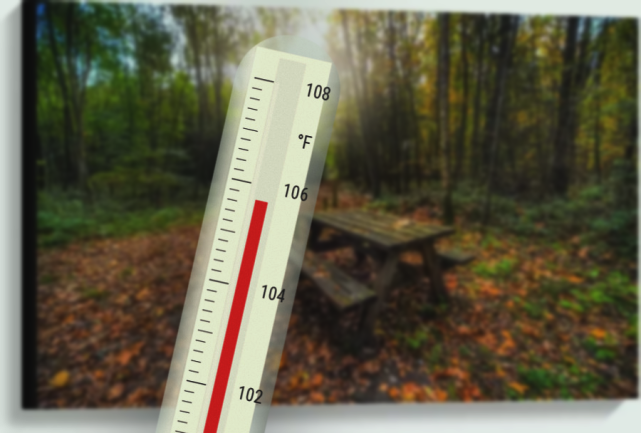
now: 105.7
